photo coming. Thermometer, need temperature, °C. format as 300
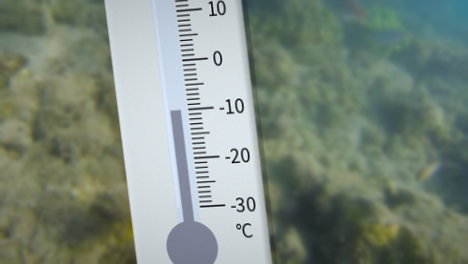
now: -10
